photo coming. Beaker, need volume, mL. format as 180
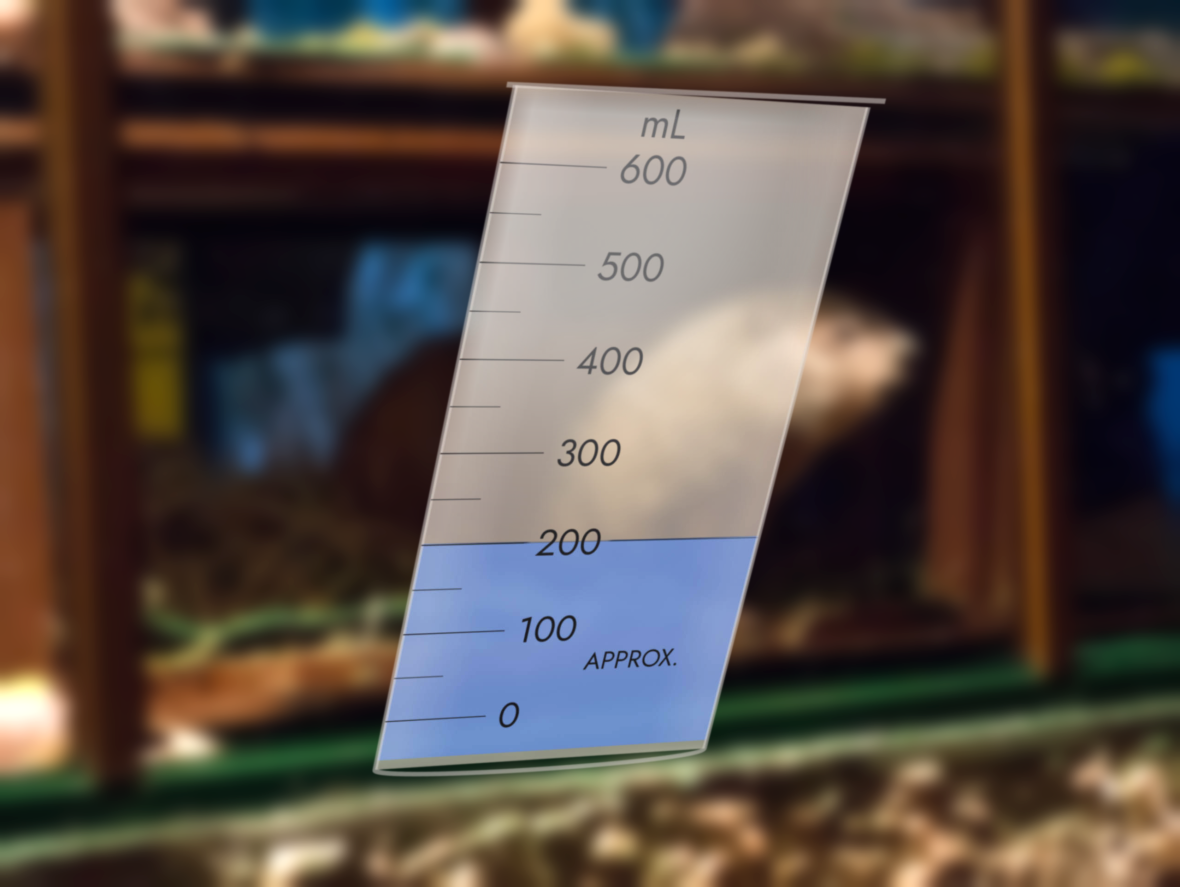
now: 200
